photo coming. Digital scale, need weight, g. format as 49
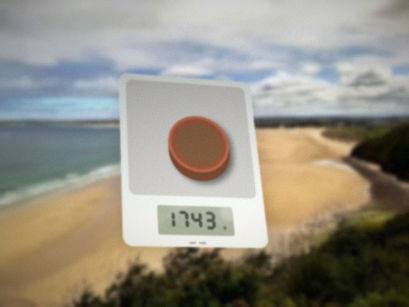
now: 1743
